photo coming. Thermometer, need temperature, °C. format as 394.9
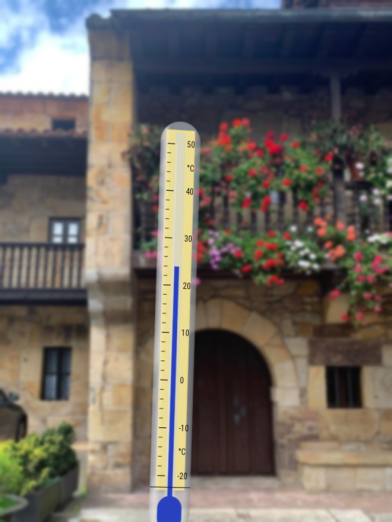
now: 24
